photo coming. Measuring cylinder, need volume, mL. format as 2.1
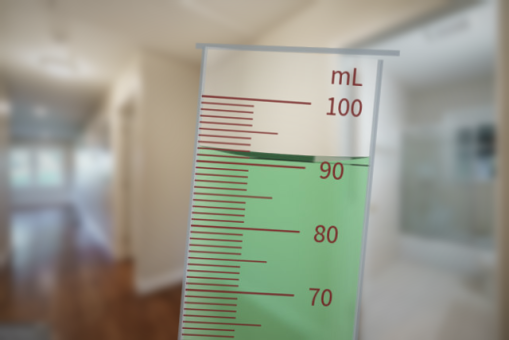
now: 91
